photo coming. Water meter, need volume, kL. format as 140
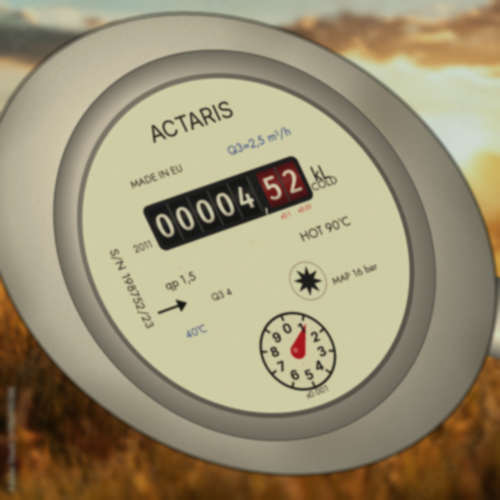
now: 4.521
